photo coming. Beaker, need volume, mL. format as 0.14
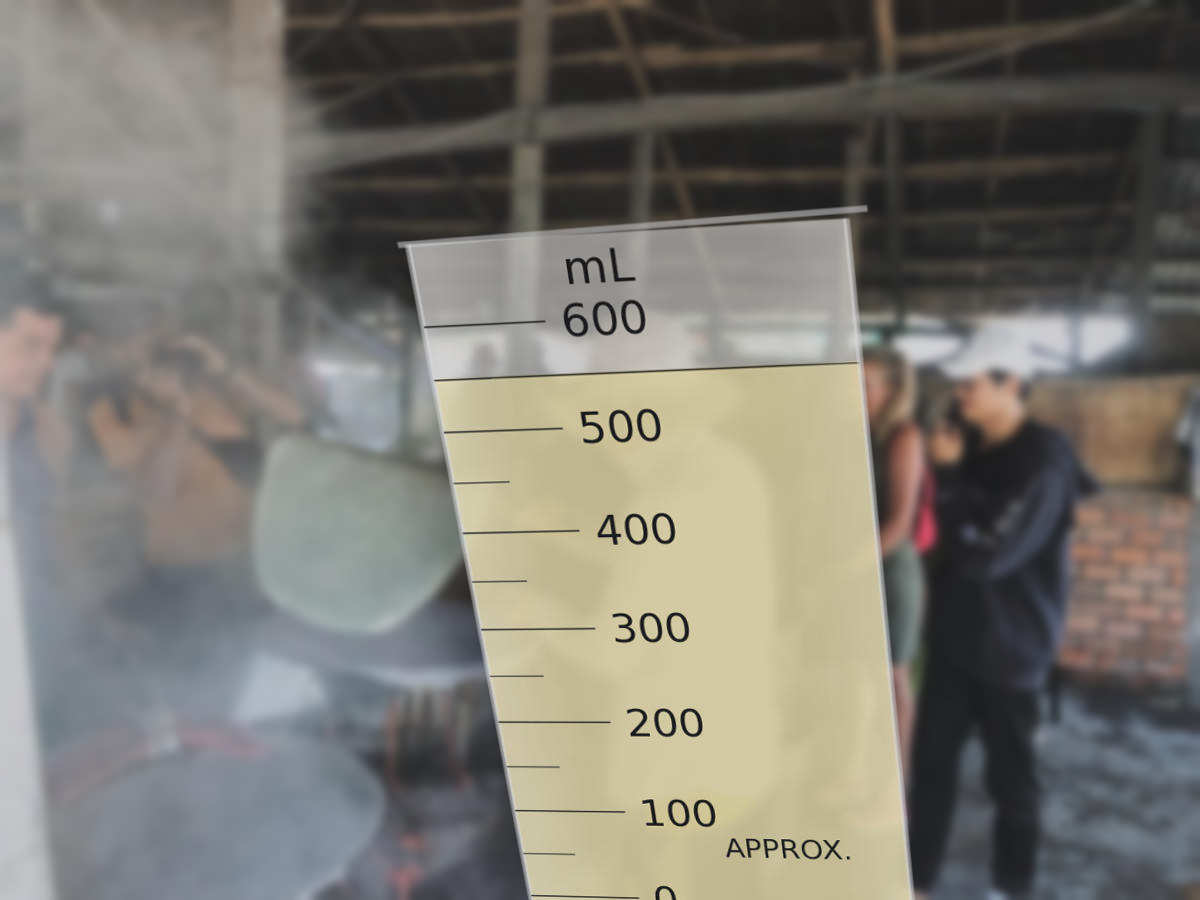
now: 550
